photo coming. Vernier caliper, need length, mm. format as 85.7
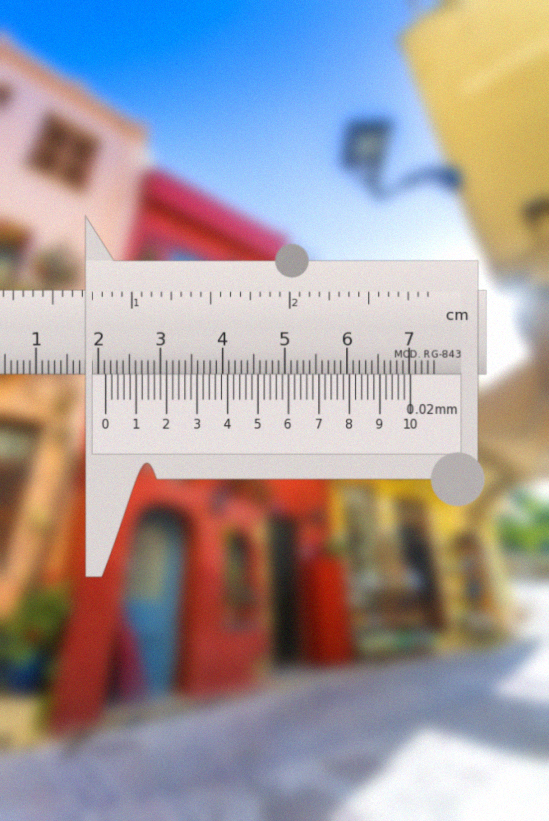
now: 21.2
